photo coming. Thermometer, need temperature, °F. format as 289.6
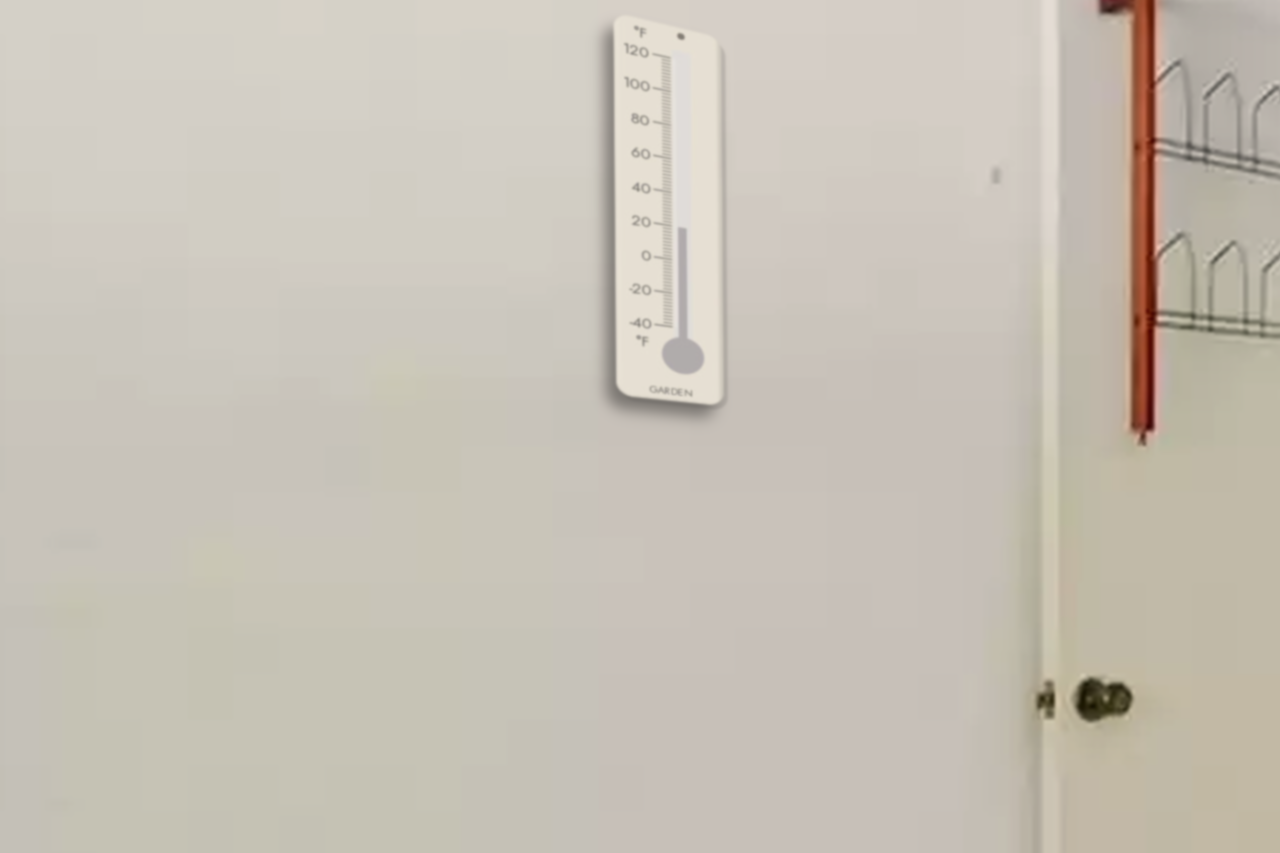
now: 20
